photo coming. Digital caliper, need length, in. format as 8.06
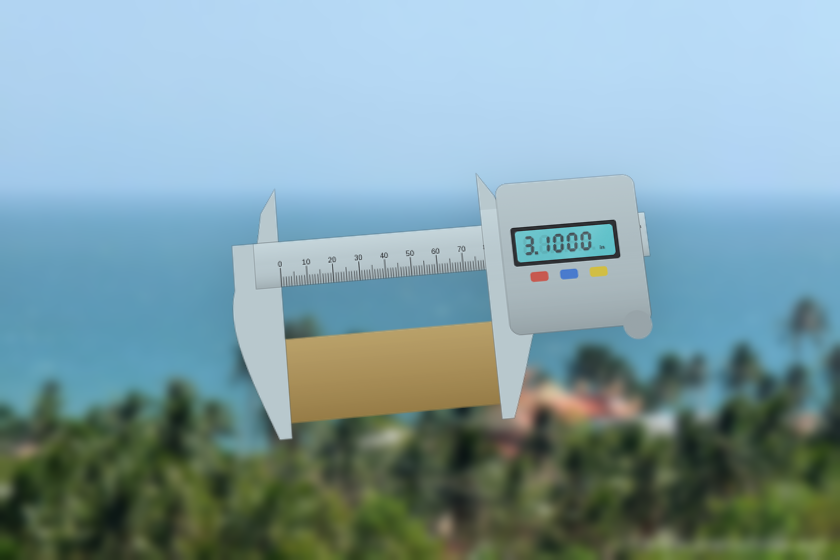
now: 3.1000
